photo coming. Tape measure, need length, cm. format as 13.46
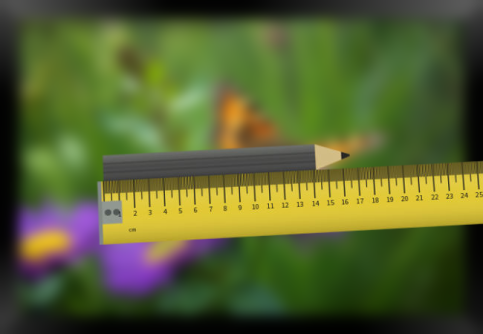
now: 16.5
